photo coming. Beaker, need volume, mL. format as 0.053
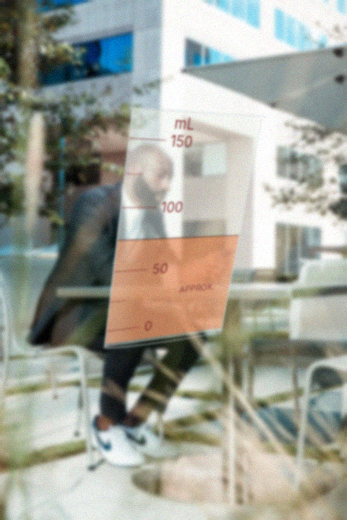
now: 75
